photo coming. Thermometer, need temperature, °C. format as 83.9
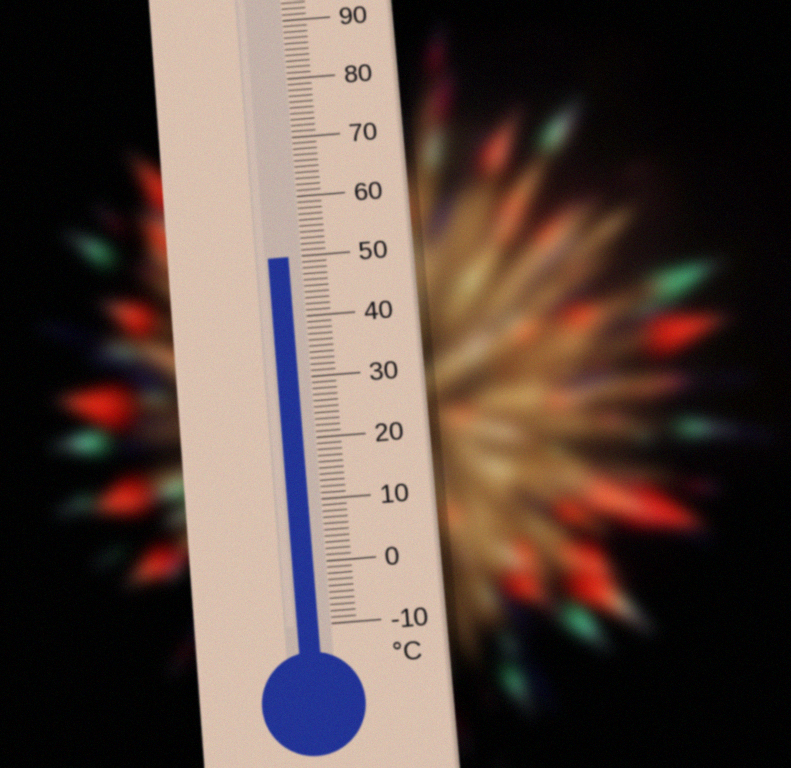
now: 50
